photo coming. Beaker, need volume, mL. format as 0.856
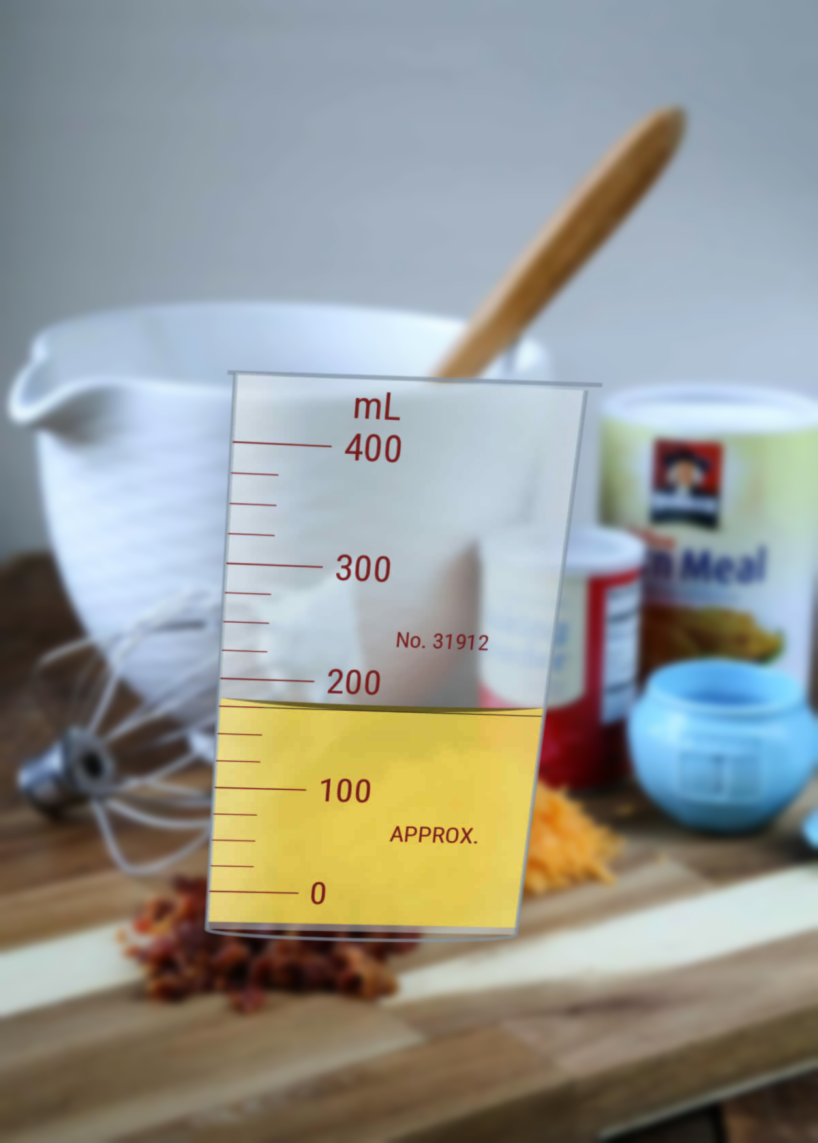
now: 175
